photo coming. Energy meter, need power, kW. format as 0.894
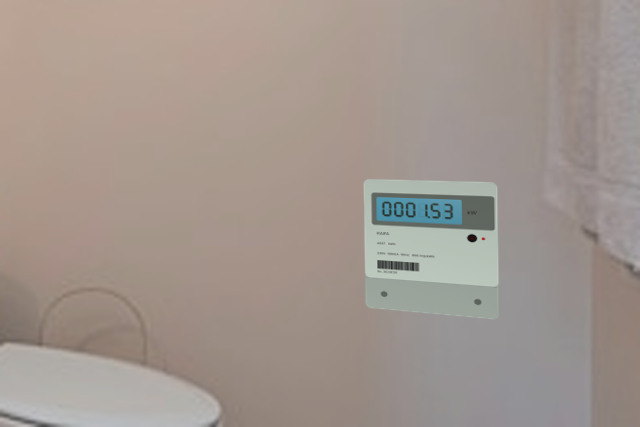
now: 1.53
